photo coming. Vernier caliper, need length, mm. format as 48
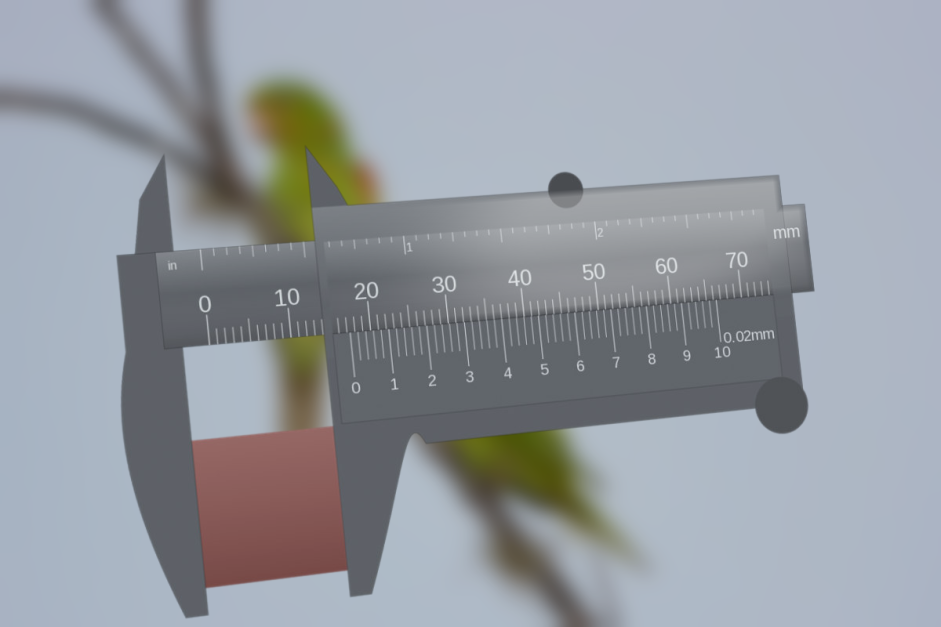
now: 17.4
